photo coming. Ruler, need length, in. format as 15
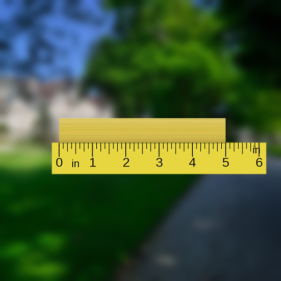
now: 5
